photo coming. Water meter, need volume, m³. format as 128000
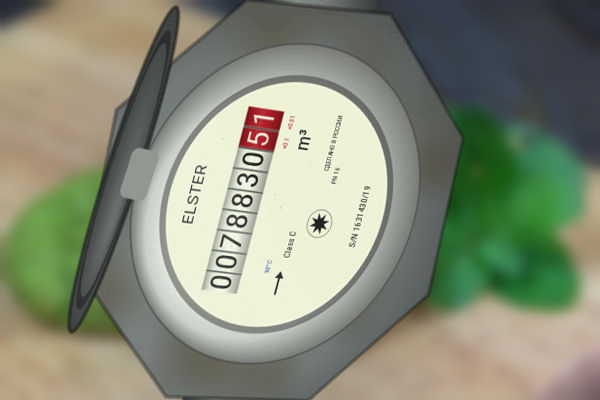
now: 78830.51
